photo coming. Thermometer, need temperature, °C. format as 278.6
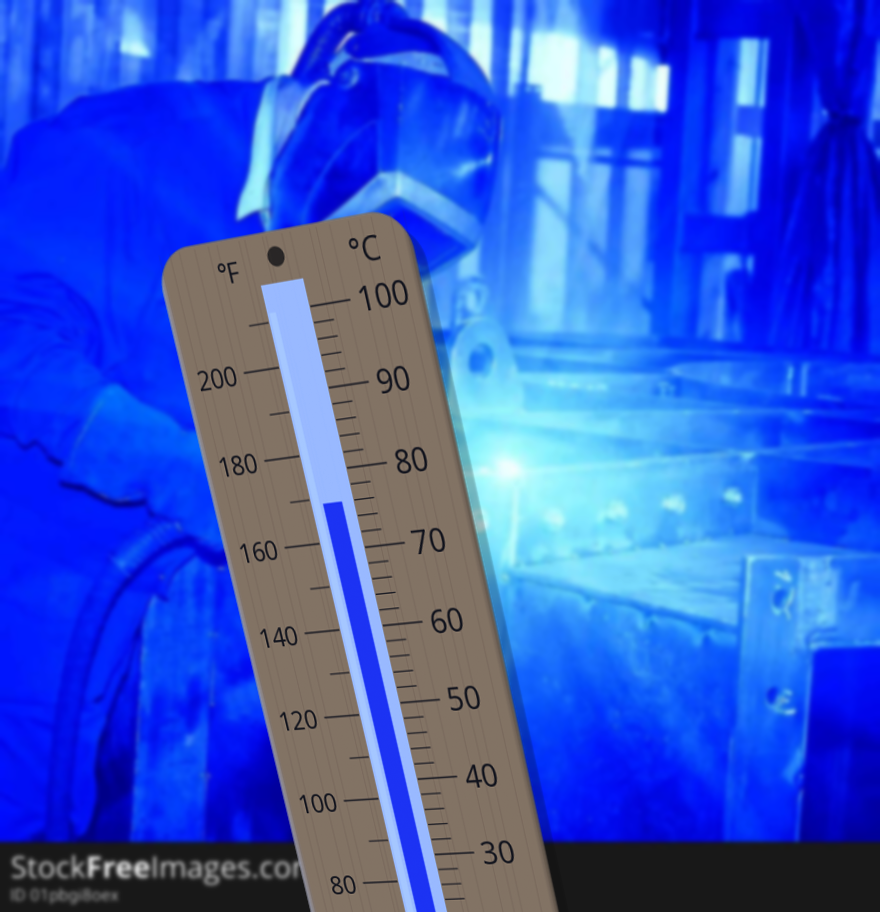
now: 76
